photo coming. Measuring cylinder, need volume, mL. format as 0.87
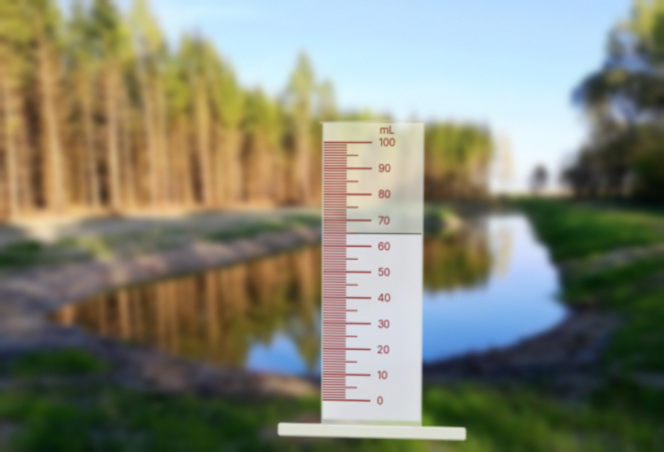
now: 65
